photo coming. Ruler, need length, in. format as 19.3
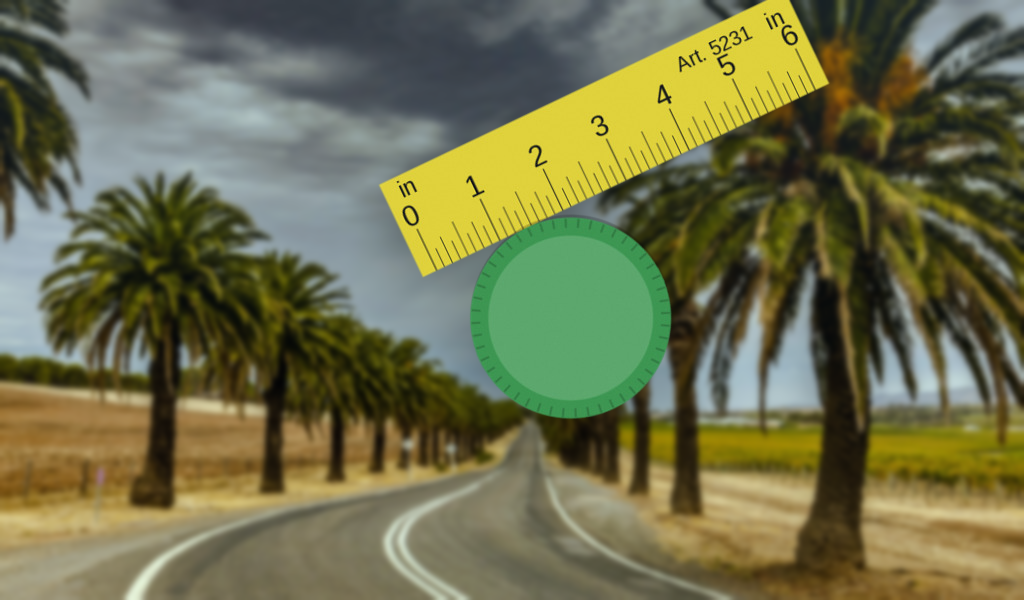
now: 2.875
